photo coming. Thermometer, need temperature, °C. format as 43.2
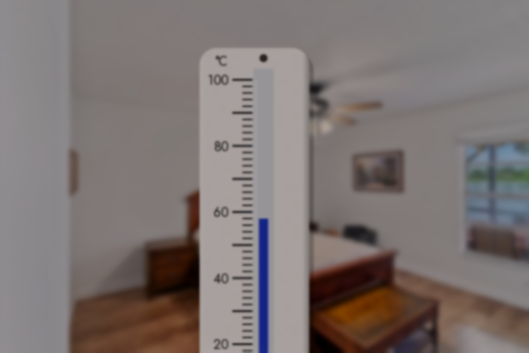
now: 58
